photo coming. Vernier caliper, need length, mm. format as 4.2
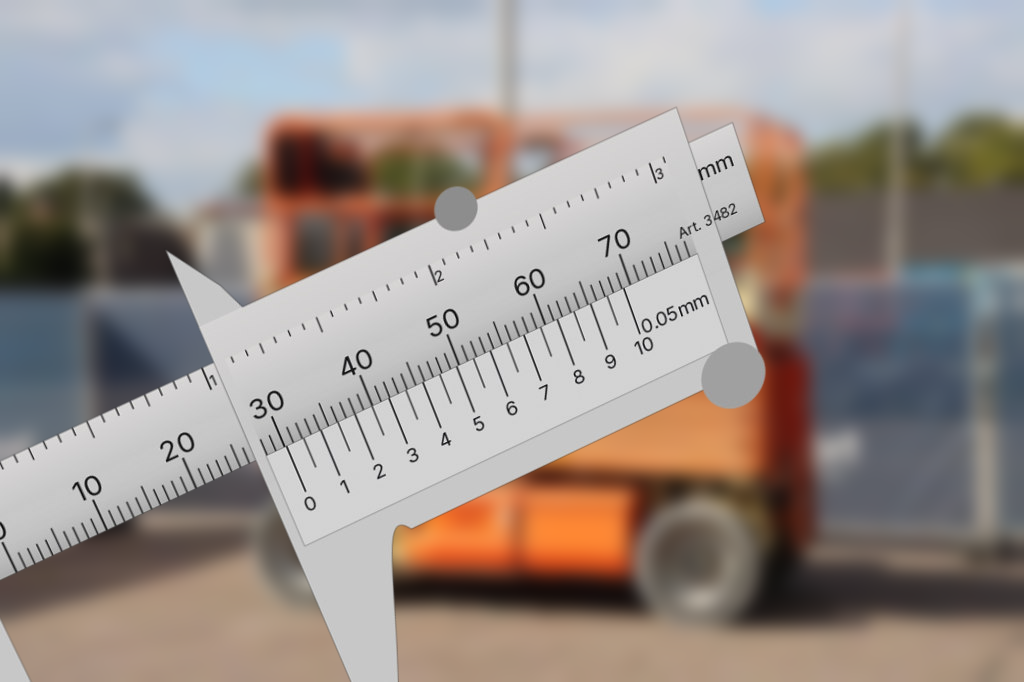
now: 30.2
